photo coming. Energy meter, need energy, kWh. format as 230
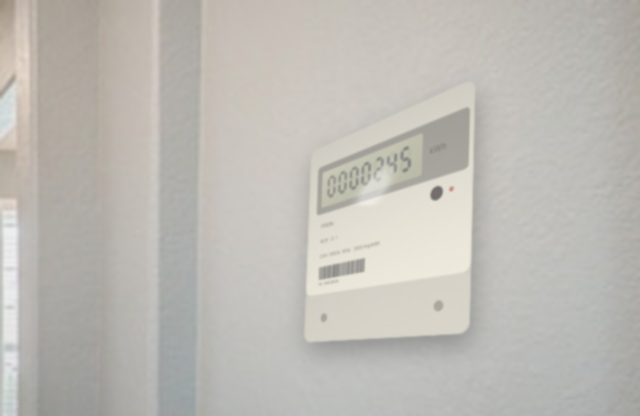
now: 245
